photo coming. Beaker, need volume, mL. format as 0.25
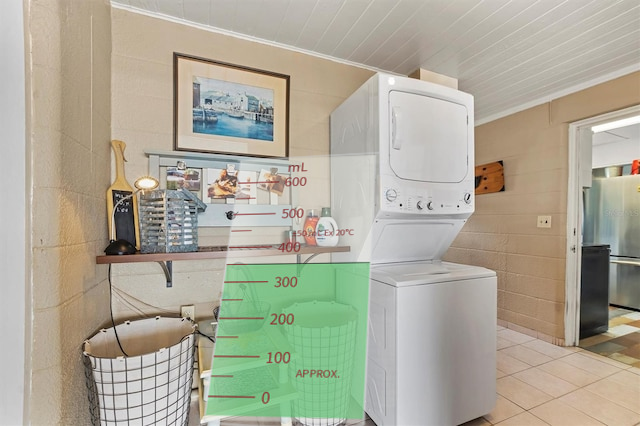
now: 350
